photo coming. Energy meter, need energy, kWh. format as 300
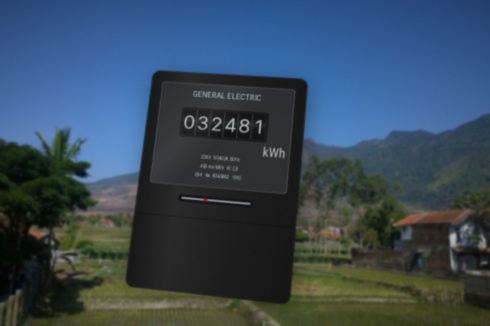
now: 32481
